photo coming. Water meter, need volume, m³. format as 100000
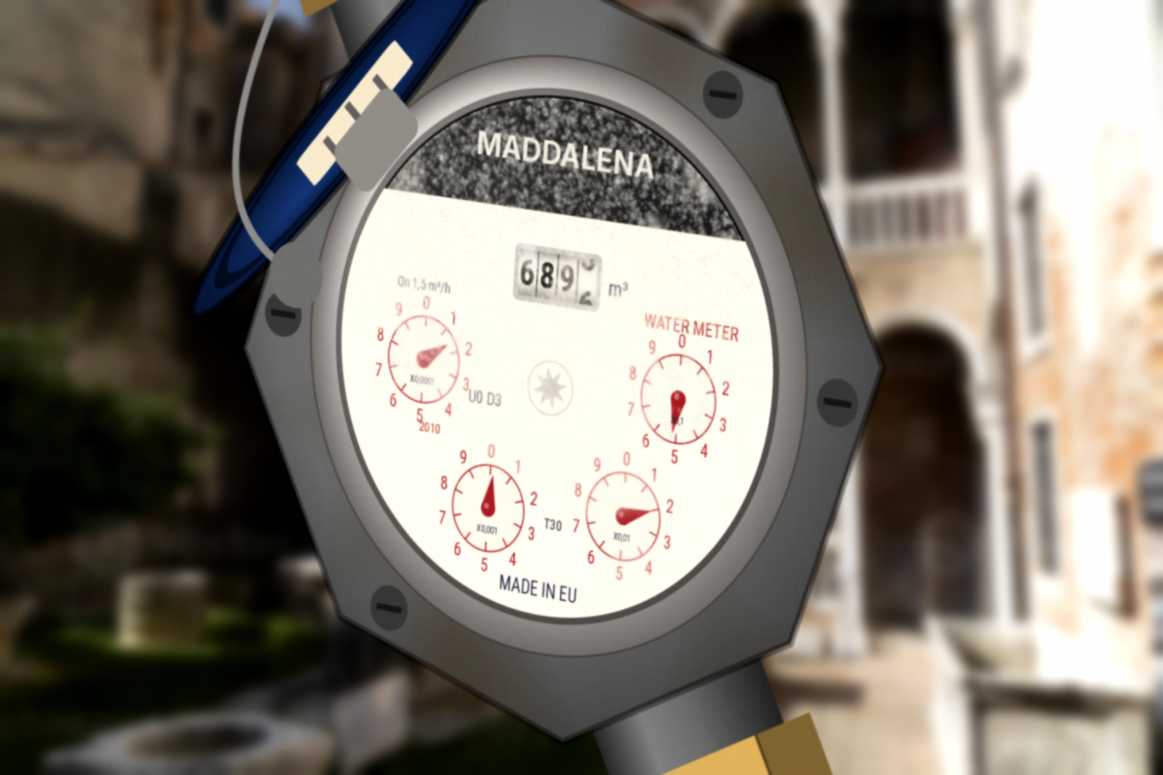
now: 6895.5201
